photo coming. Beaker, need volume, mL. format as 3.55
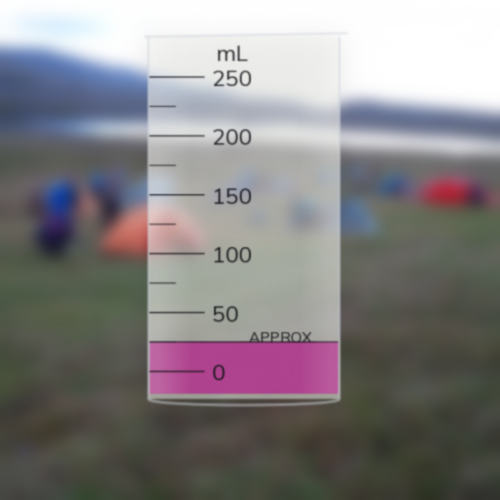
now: 25
